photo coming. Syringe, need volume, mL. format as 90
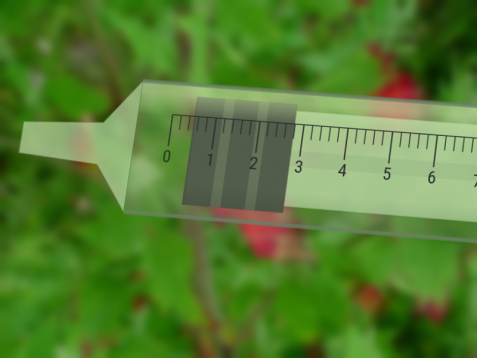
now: 0.5
